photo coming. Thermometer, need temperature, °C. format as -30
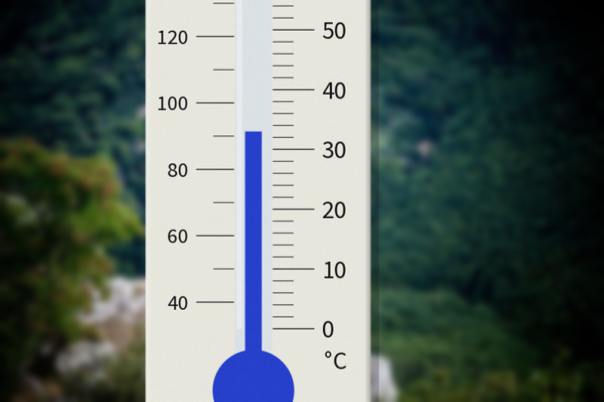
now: 33
